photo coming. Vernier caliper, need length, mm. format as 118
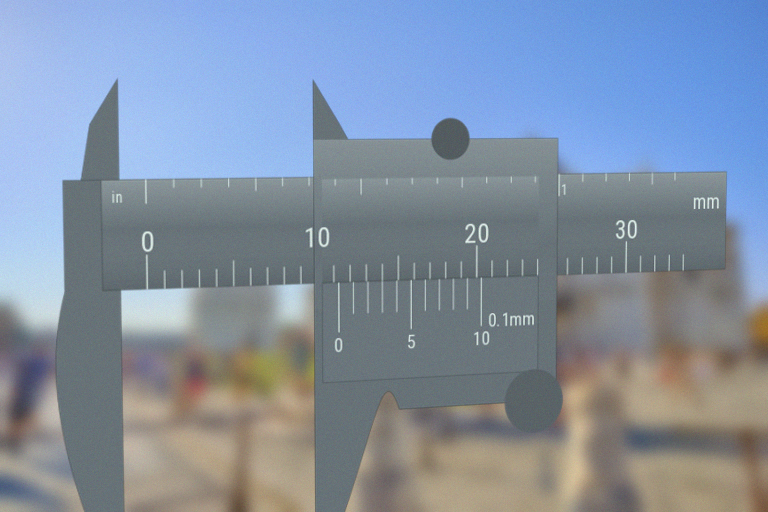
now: 11.3
